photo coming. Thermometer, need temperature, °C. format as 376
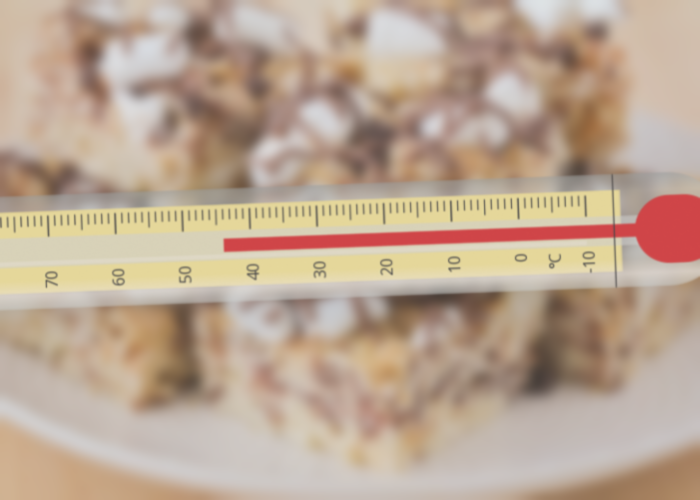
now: 44
